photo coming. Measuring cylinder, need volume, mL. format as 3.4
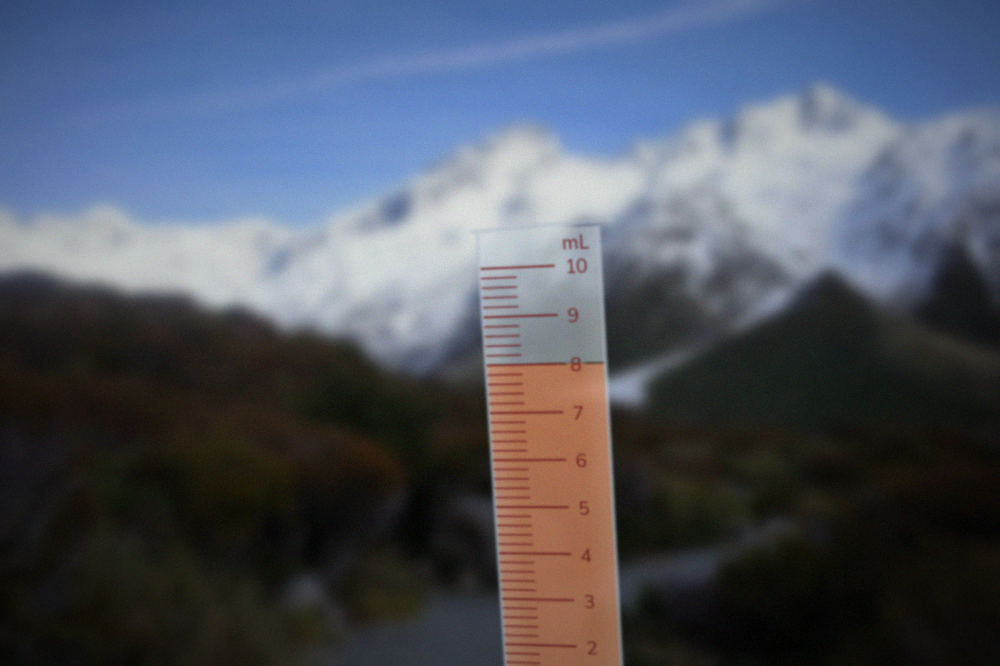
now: 8
